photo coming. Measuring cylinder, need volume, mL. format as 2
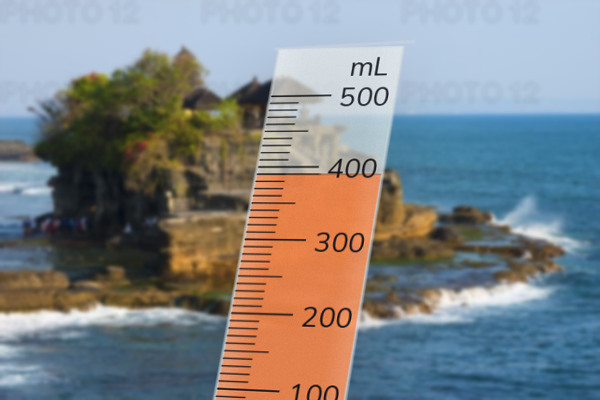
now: 390
